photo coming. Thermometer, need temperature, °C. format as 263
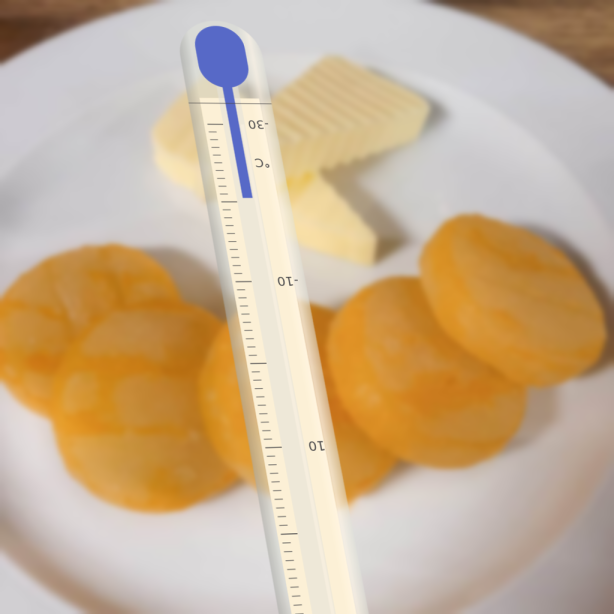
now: -20.5
